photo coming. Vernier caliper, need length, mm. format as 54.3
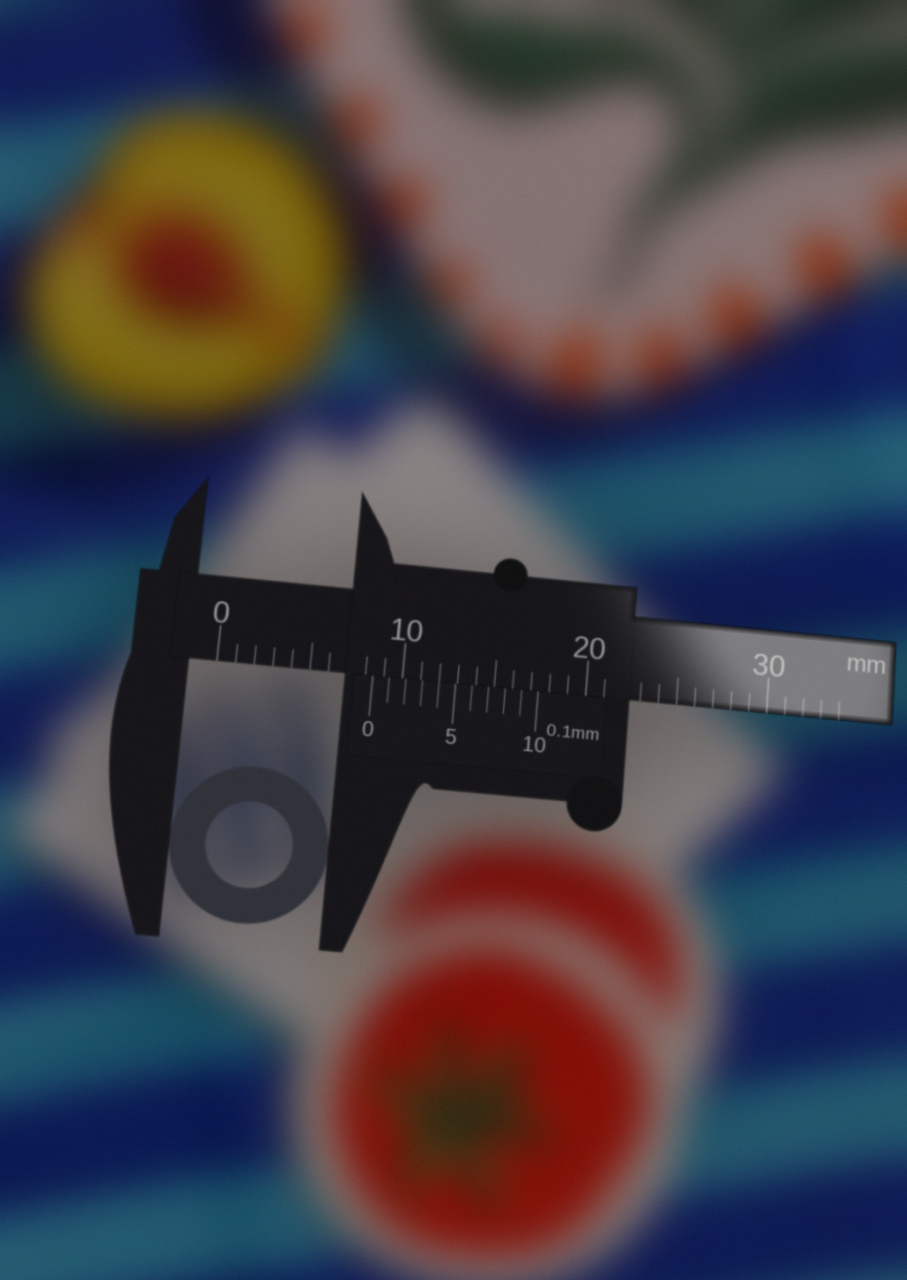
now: 8.4
